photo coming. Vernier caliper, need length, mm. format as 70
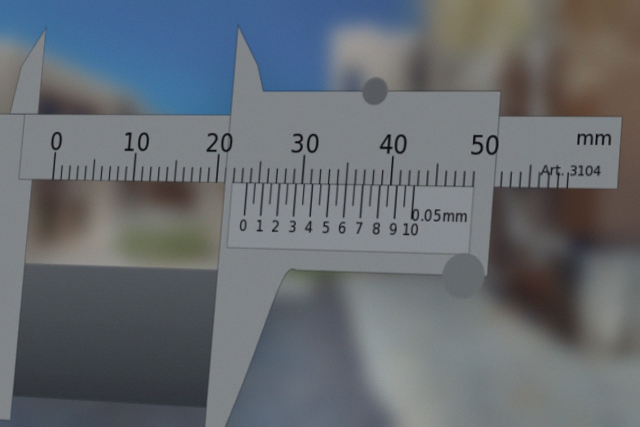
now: 23.6
